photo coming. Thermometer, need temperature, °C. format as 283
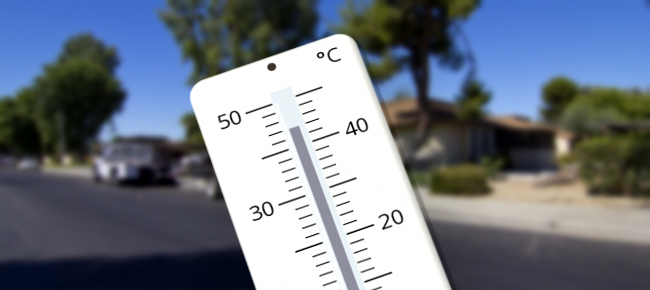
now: 44
